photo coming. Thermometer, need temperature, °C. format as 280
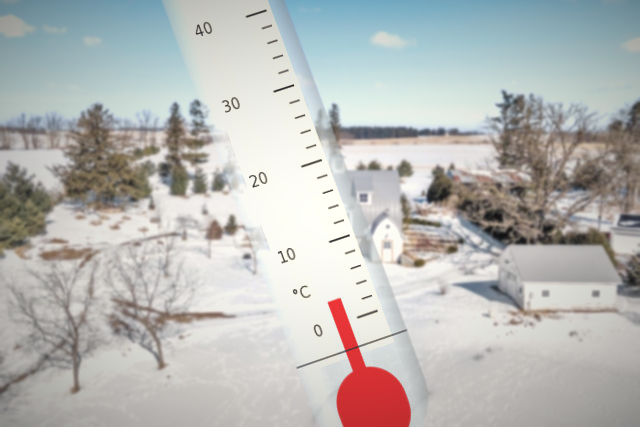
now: 3
